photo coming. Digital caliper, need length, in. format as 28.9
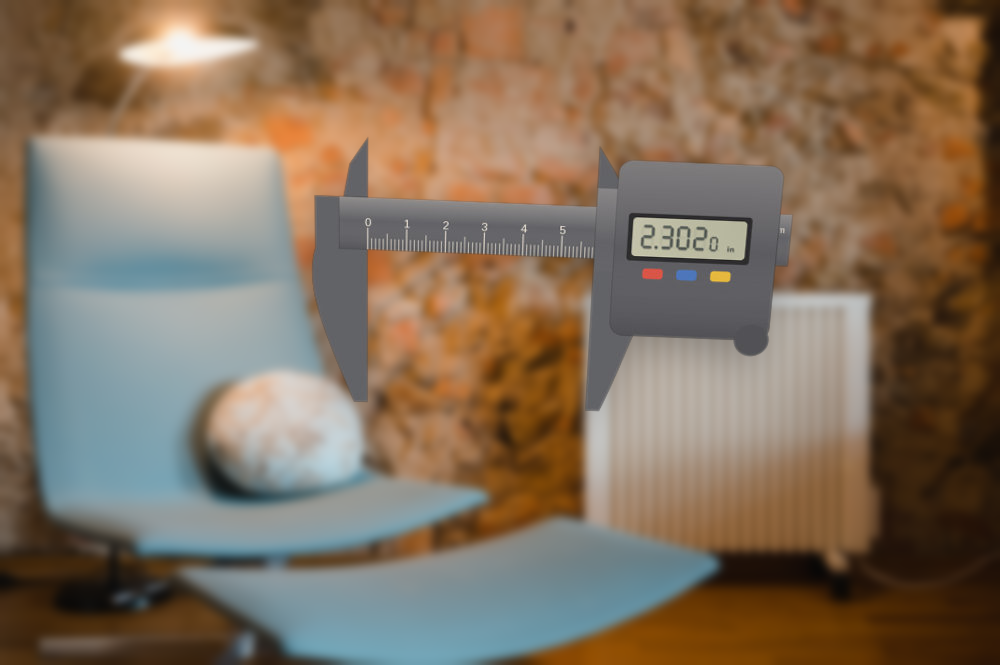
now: 2.3020
